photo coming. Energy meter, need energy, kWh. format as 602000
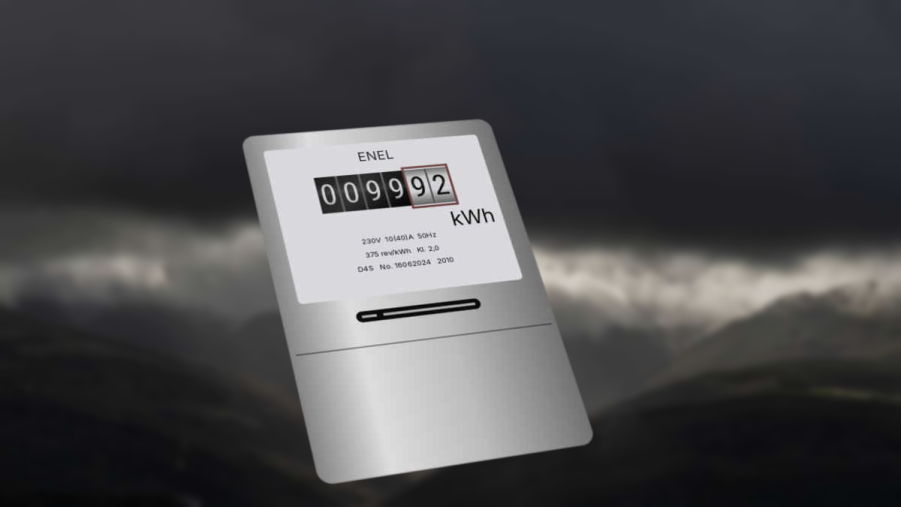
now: 99.92
